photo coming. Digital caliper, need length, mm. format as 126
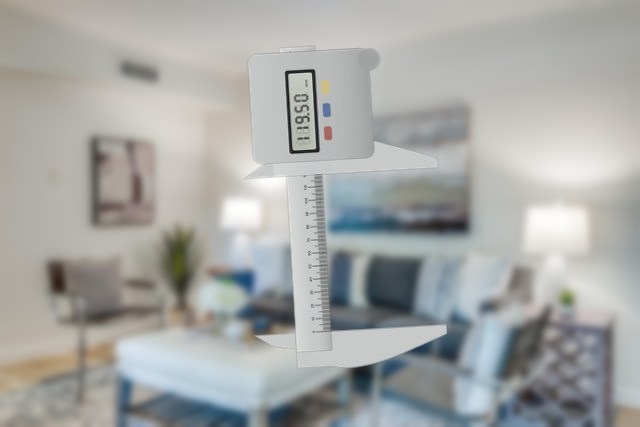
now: 119.50
